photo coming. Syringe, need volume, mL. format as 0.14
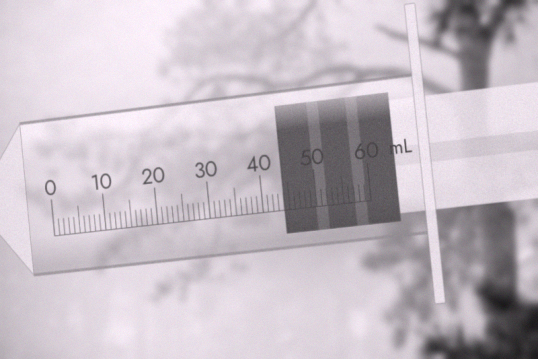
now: 44
